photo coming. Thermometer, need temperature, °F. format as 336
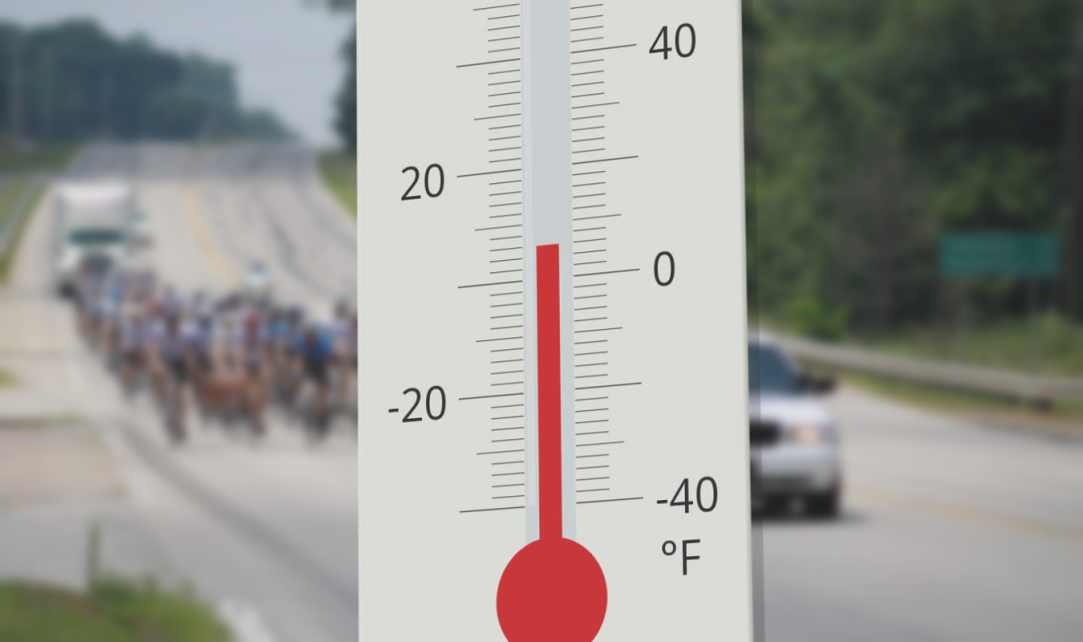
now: 6
